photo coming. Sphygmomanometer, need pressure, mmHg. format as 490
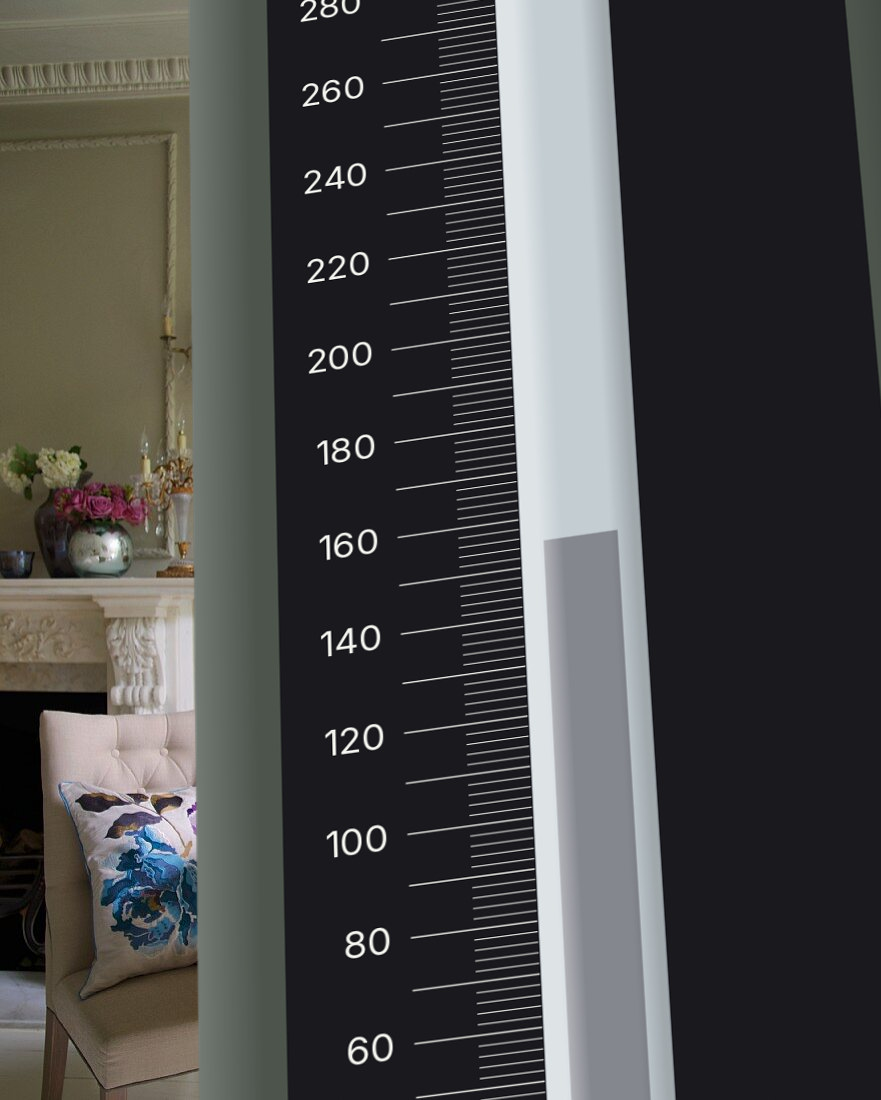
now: 155
